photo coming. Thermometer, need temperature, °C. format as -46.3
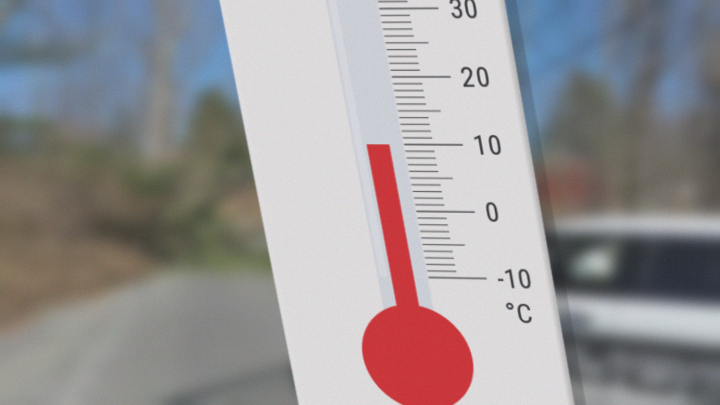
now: 10
